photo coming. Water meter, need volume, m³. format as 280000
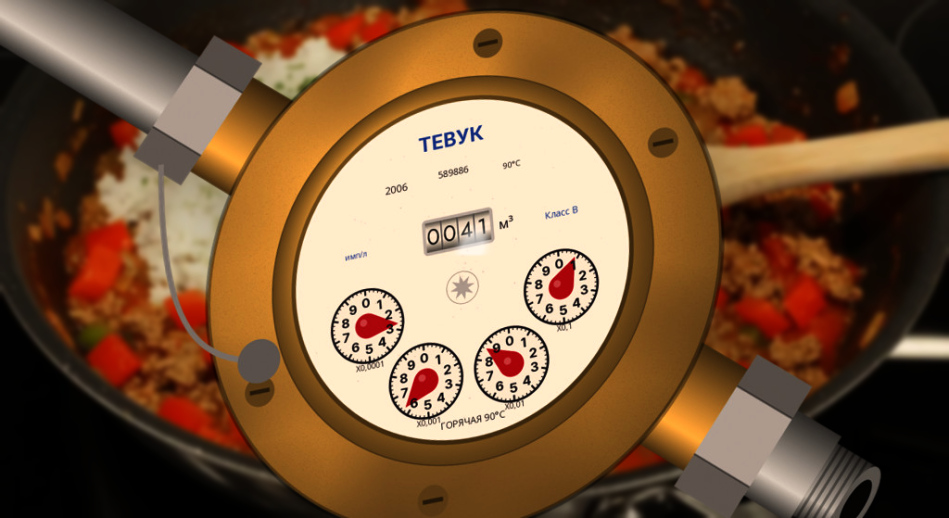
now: 41.0862
